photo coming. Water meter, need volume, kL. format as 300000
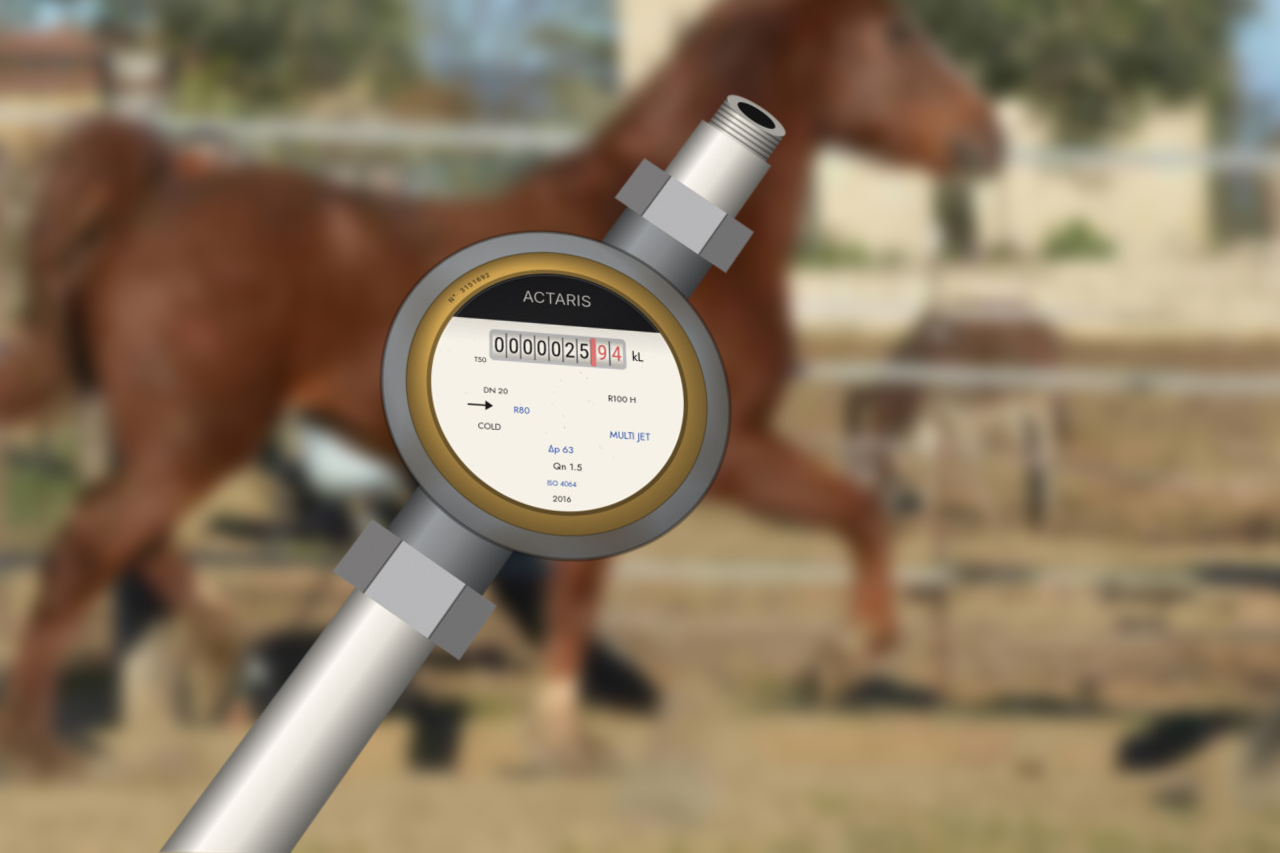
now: 25.94
